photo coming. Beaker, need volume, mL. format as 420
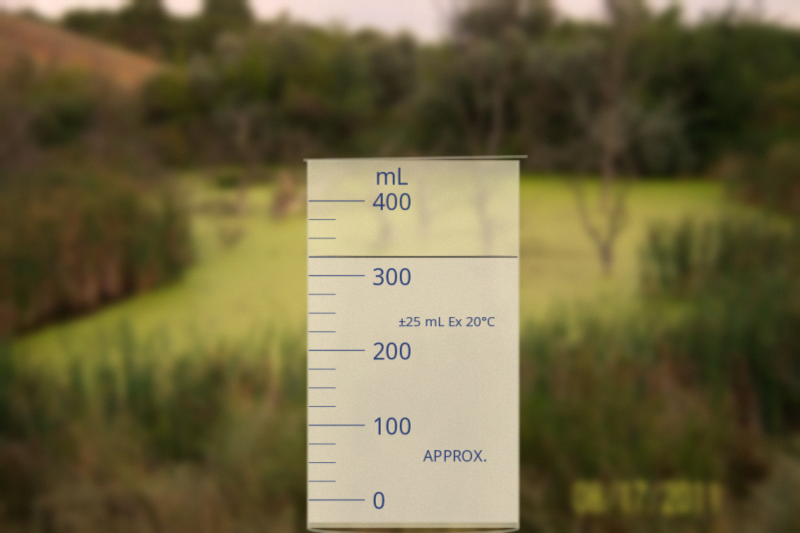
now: 325
